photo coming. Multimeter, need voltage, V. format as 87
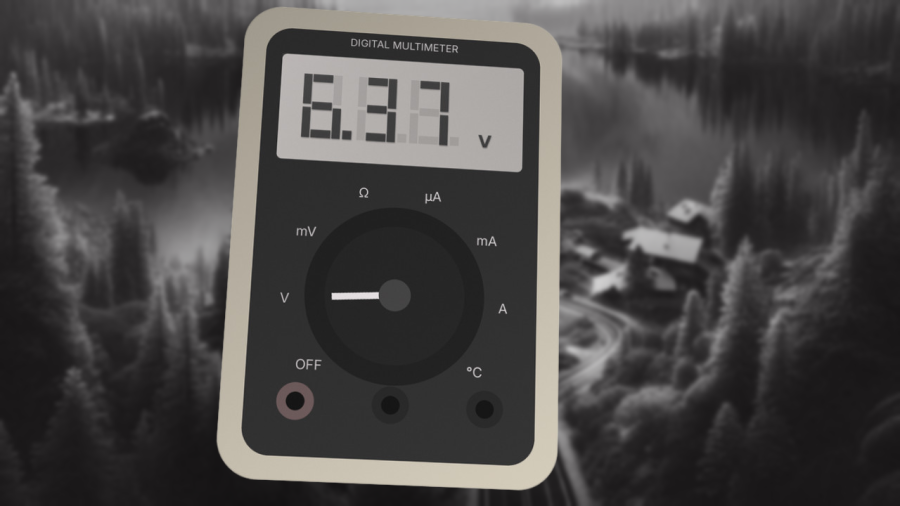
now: 6.37
